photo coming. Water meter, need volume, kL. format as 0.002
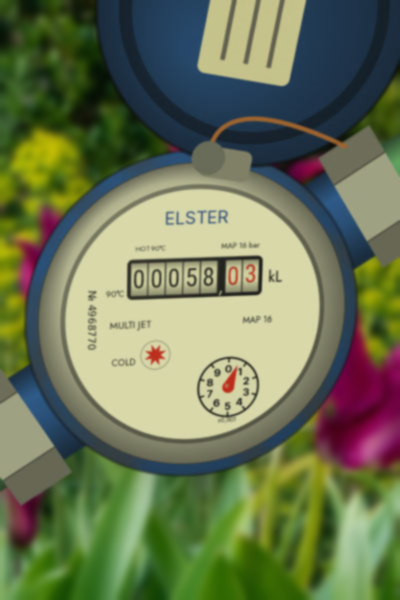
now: 58.030
